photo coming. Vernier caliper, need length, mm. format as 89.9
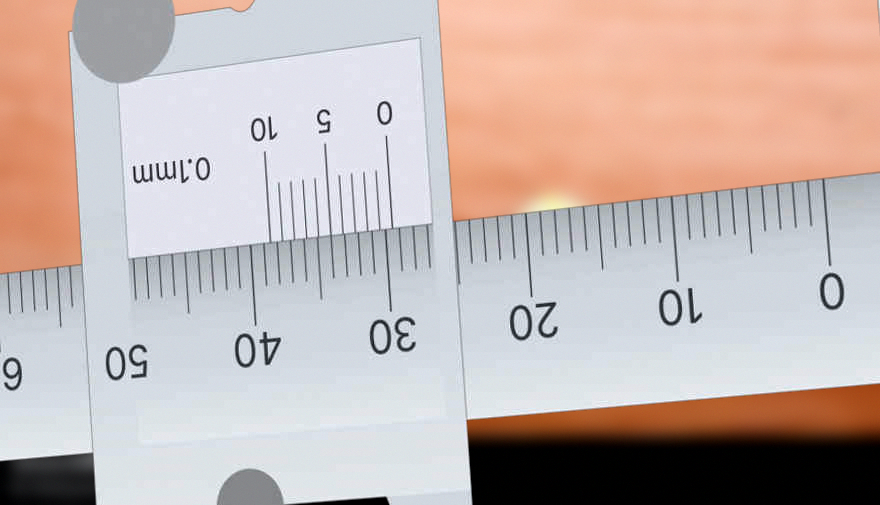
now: 29.5
